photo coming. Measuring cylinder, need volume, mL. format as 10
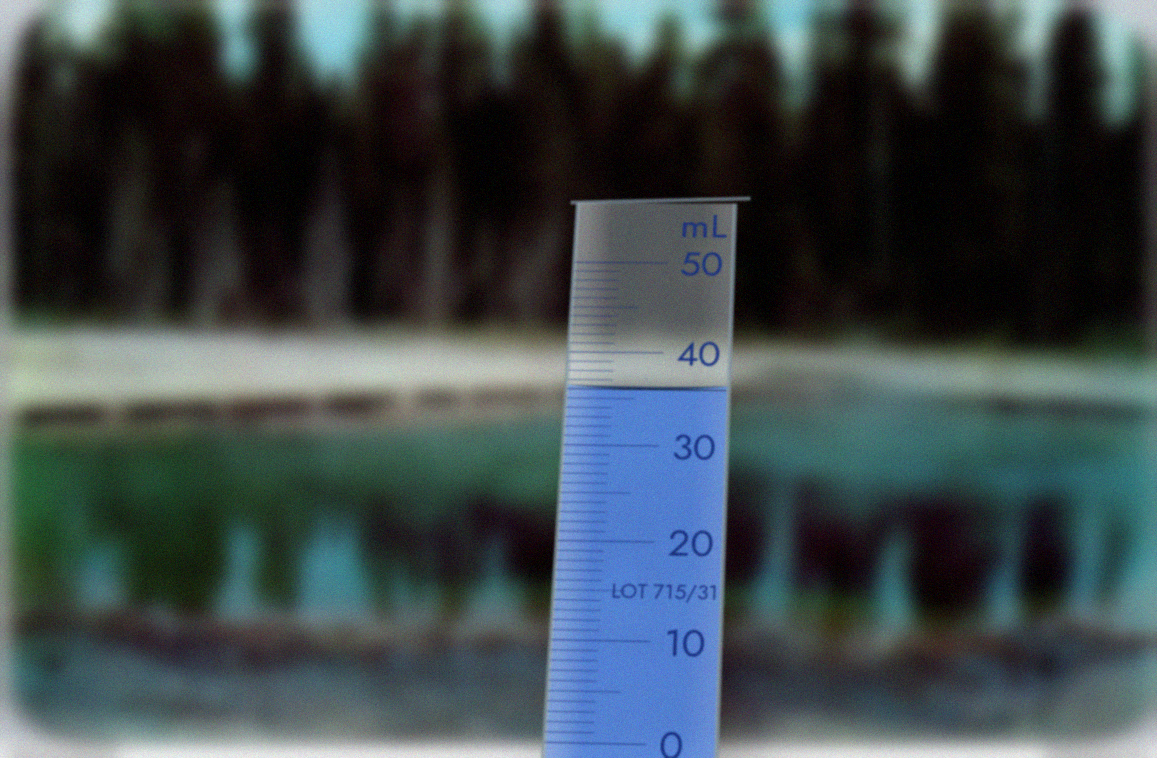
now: 36
